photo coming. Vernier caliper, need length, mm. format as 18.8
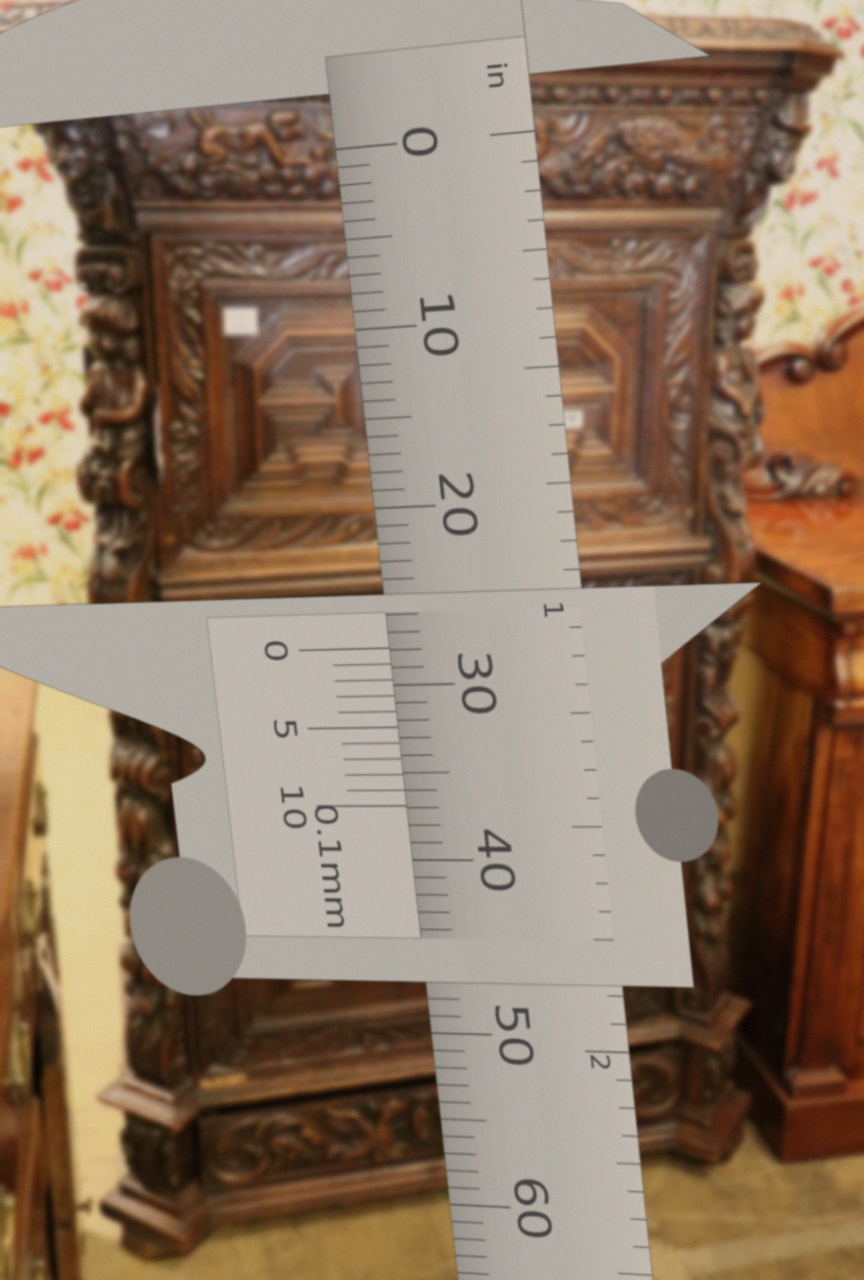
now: 27.9
